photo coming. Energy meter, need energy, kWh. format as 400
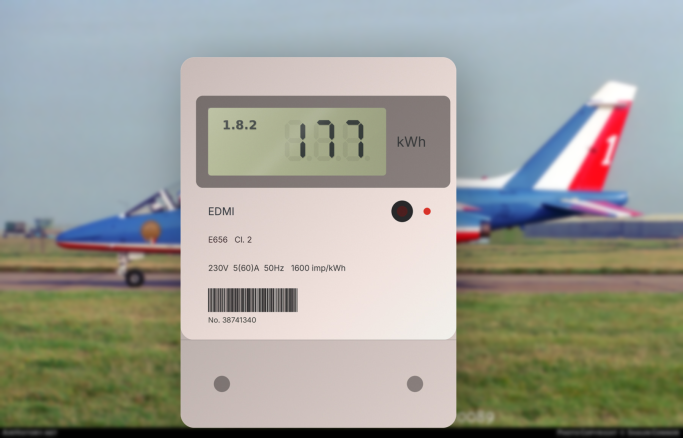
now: 177
